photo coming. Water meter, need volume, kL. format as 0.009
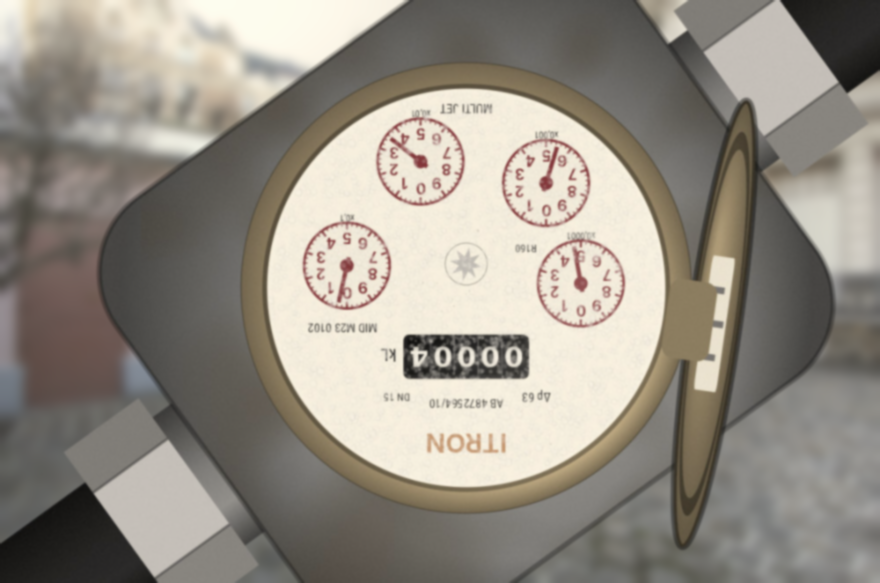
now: 4.0354
